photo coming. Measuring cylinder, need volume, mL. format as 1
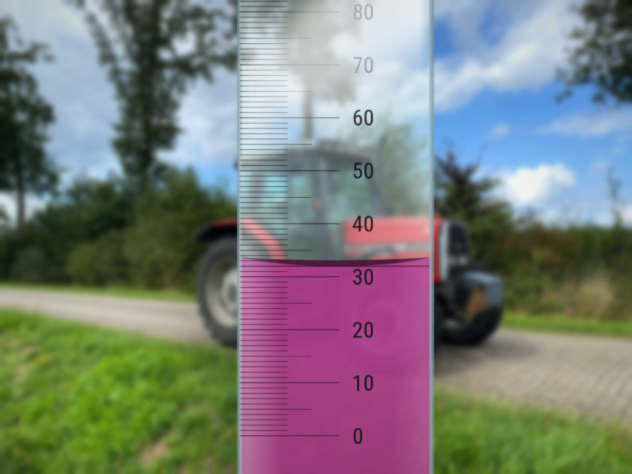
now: 32
